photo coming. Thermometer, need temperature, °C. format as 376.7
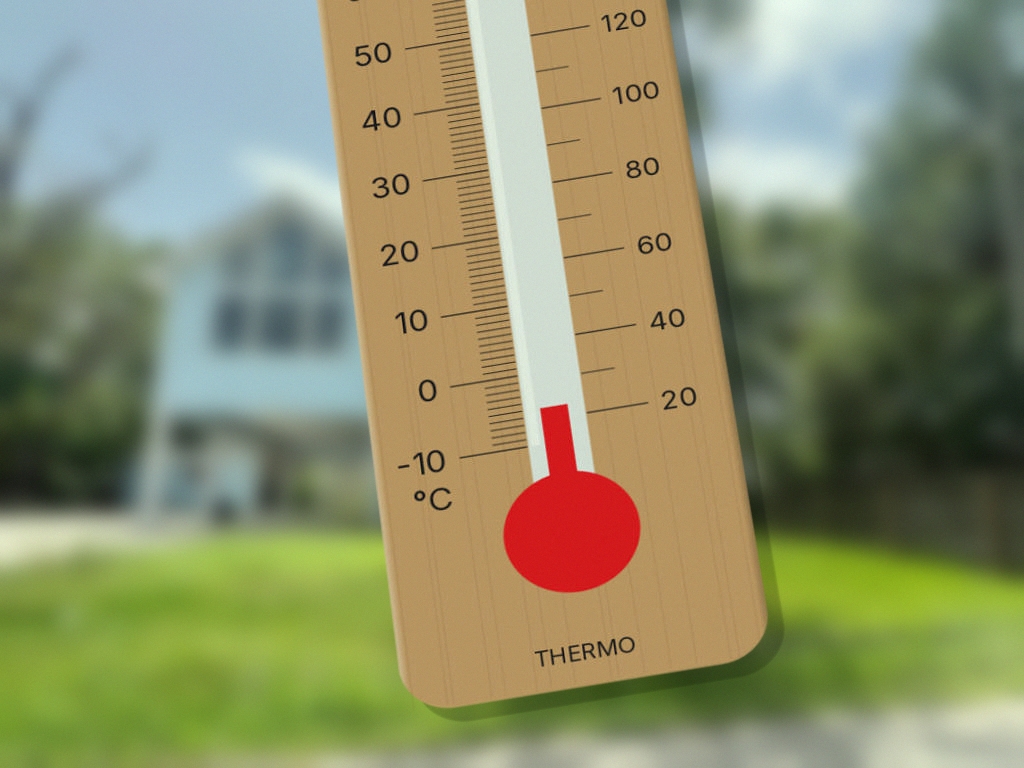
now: -5
